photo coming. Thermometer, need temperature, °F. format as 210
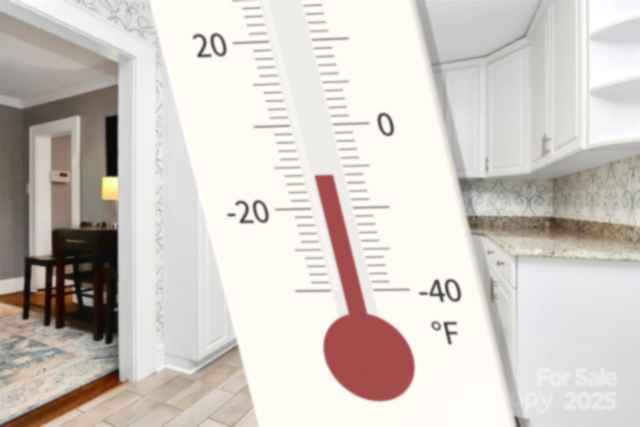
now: -12
